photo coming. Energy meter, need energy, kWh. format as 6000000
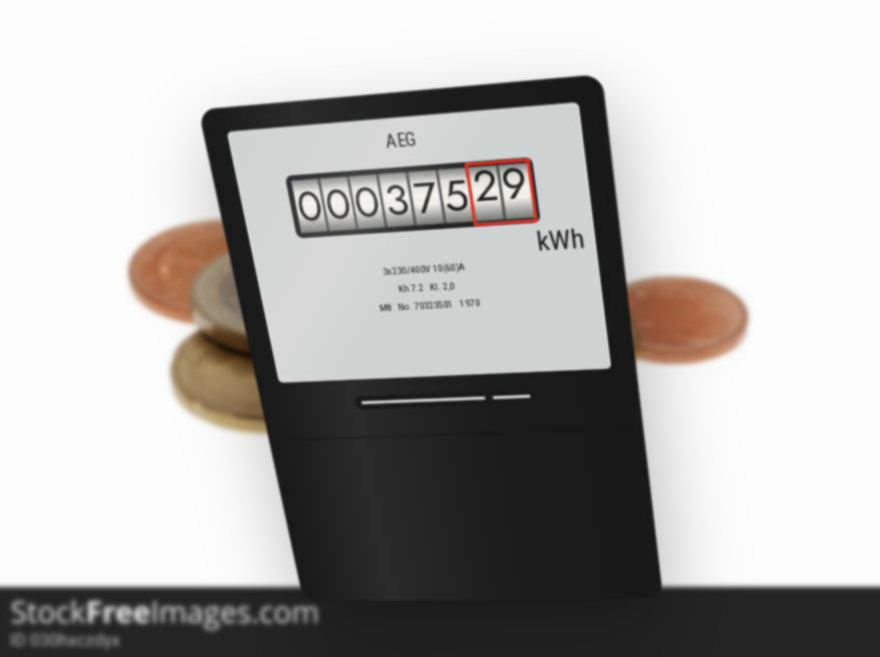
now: 375.29
